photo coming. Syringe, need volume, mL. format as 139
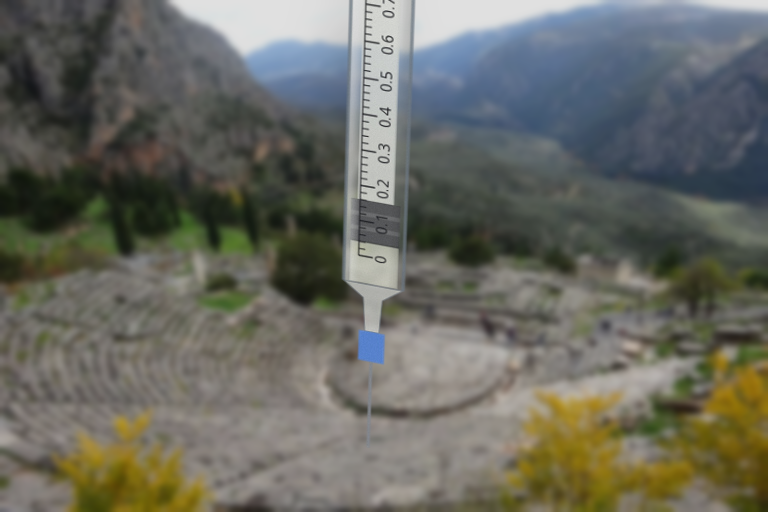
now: 0.04
